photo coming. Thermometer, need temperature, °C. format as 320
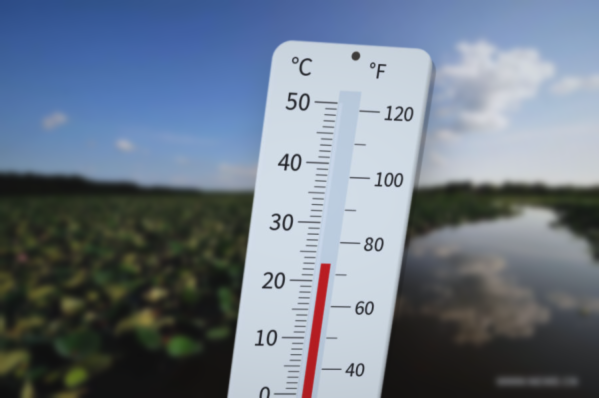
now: 23
